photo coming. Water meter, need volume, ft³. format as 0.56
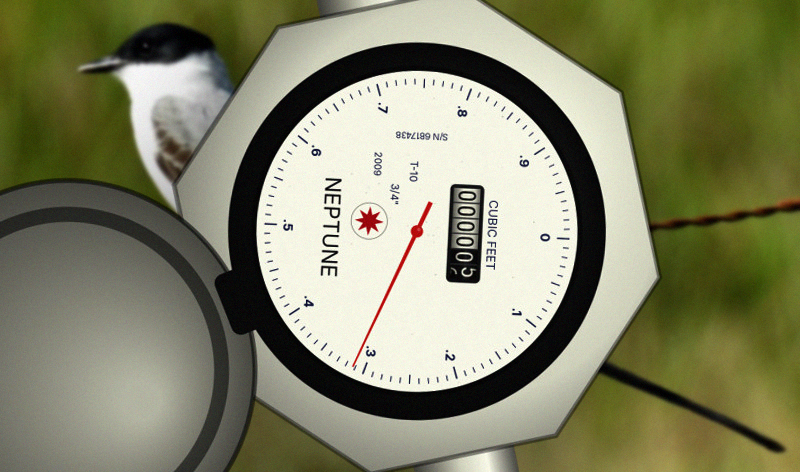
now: 5.31
